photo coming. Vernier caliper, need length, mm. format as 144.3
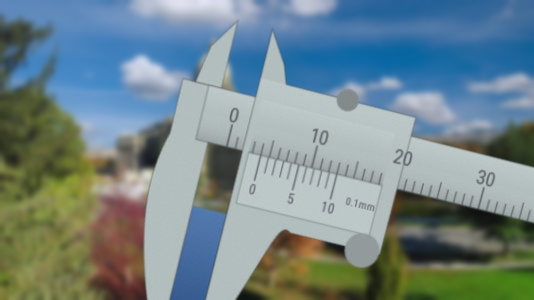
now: 4.0
